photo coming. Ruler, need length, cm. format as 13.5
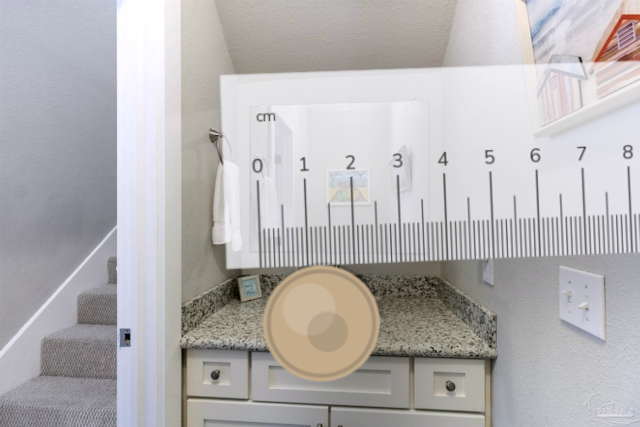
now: 2.5
